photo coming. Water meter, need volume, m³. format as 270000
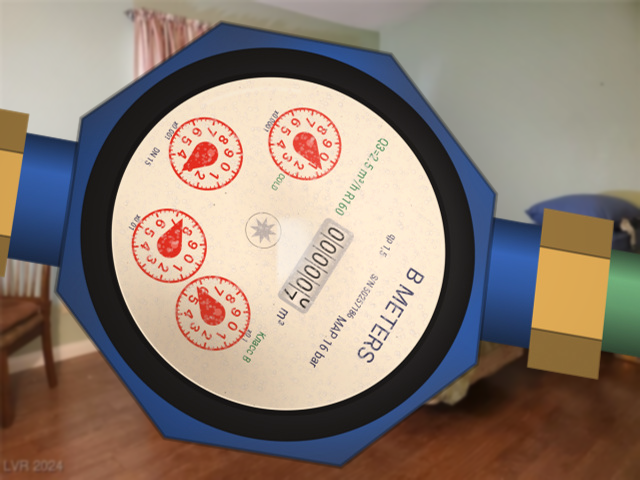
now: 6.5730
